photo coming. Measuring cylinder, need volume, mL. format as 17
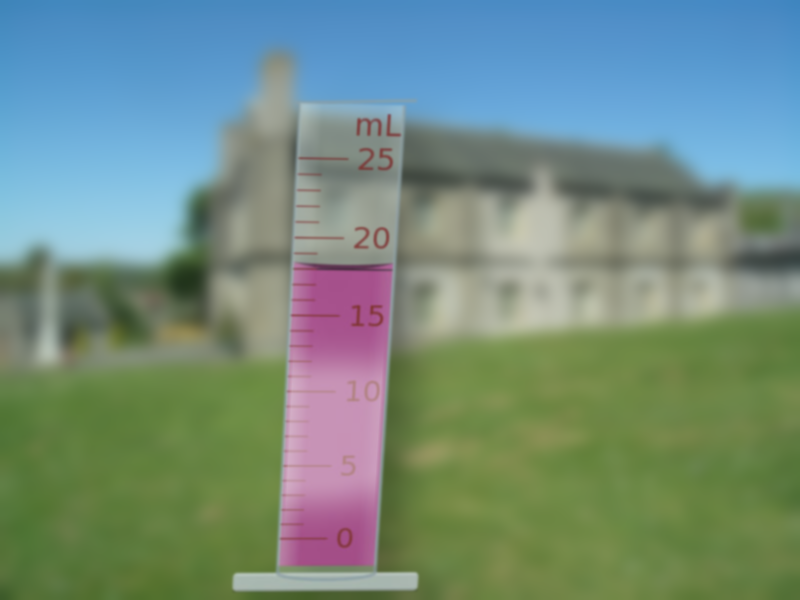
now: 18
